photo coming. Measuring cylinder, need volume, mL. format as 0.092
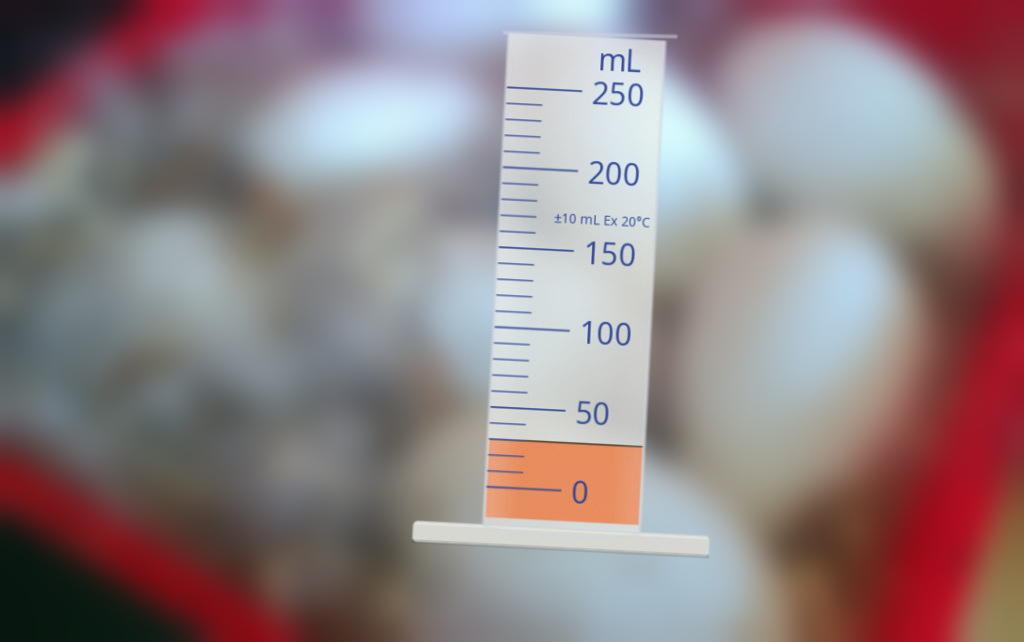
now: 30
